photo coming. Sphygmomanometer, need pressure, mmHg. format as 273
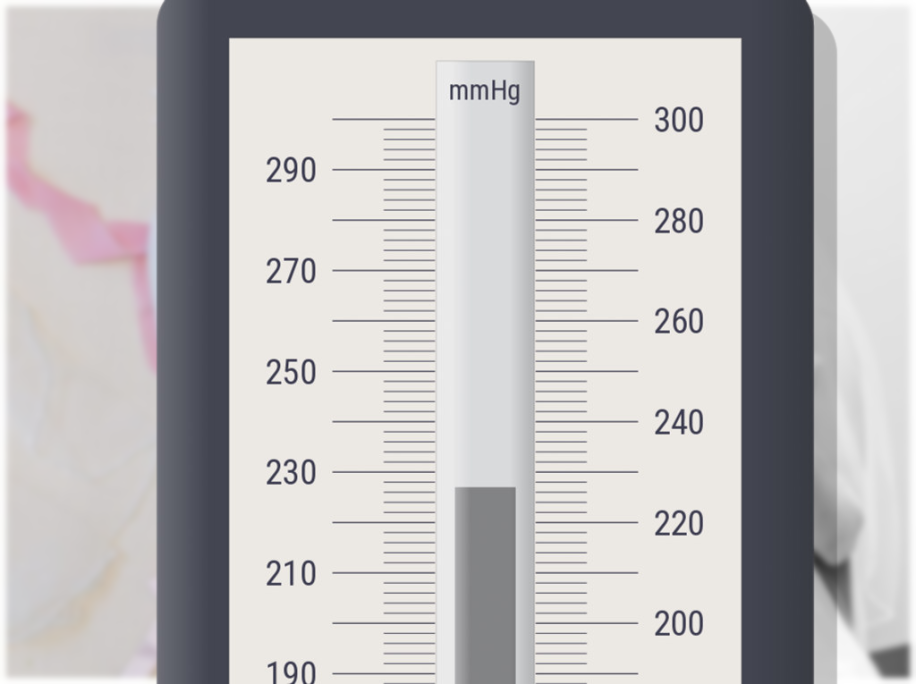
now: 227
